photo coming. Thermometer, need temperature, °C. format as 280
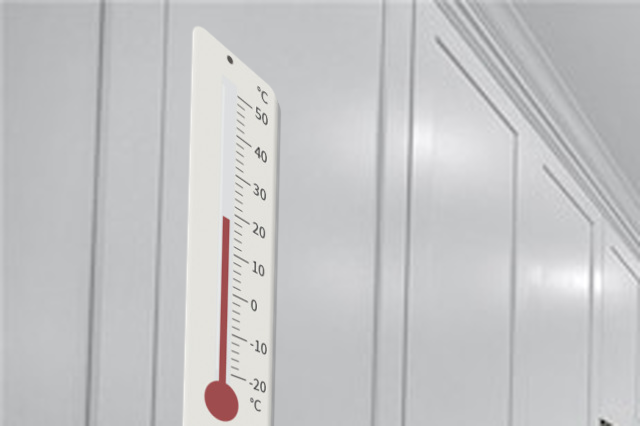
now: 18
